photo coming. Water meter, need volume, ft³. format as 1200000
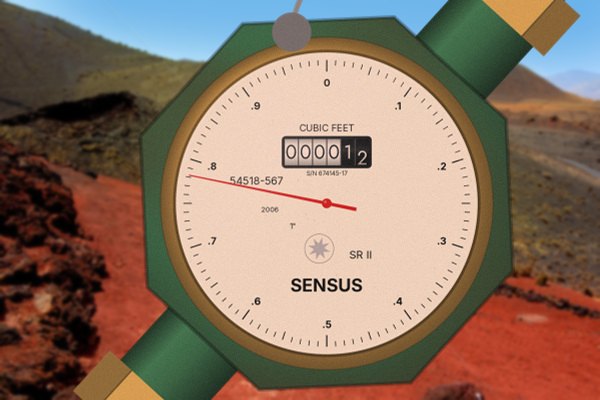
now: 11.78
